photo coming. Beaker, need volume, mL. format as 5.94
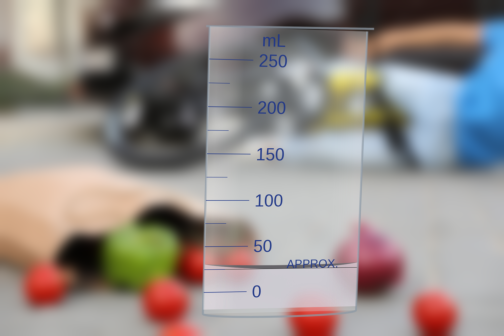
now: 25
